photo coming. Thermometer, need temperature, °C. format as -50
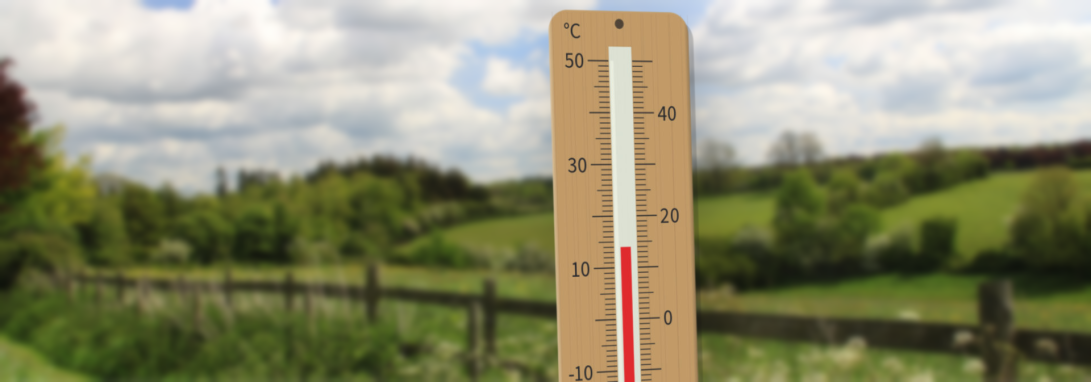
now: 14
